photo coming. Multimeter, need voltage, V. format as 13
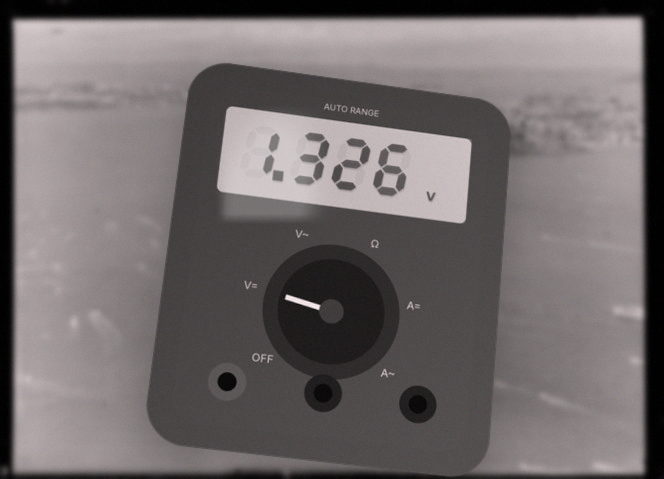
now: 1.326
